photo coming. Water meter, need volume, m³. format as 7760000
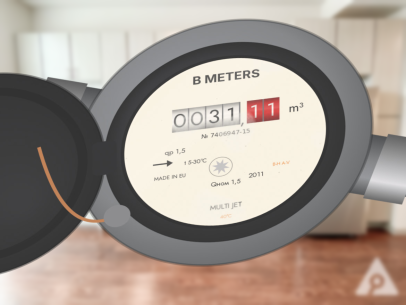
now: 31.11
